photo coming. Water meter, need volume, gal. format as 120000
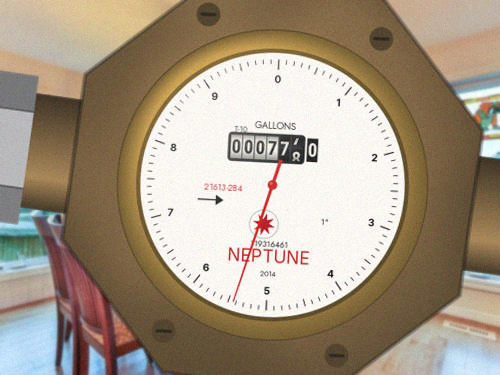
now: 7775.4
